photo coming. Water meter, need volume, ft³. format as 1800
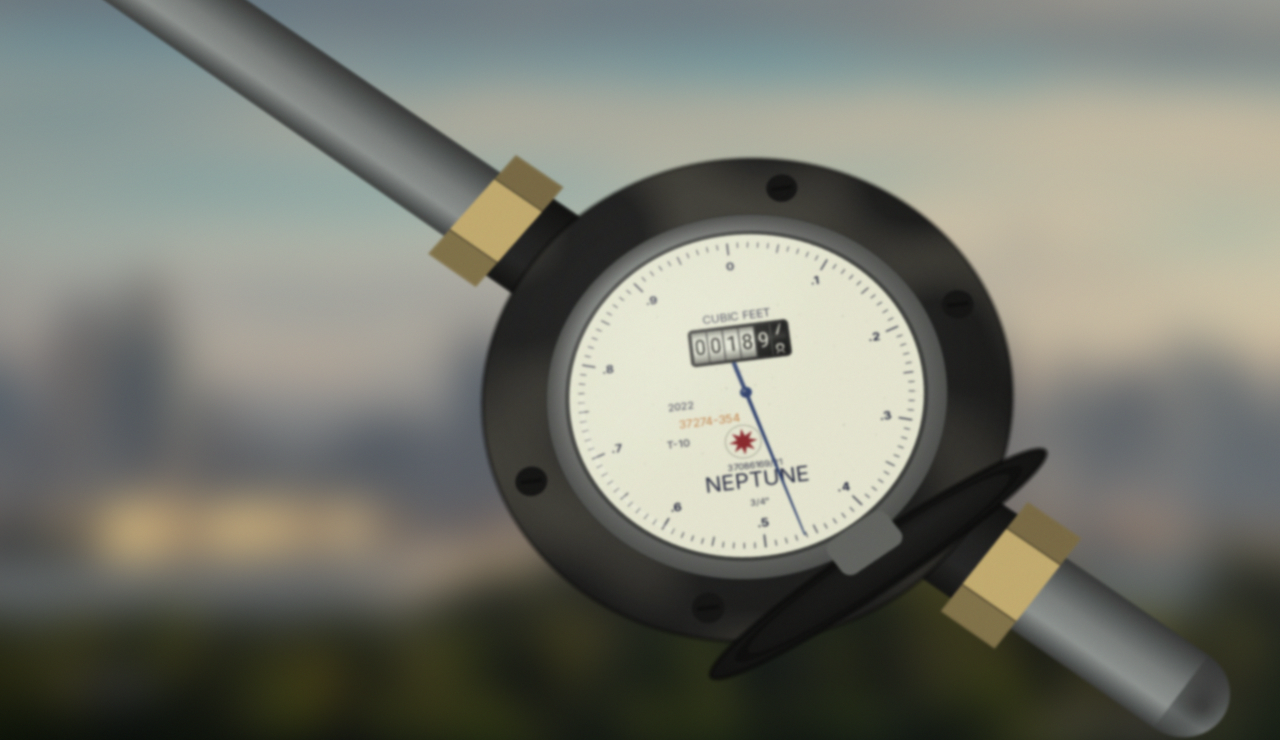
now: 1897.46
